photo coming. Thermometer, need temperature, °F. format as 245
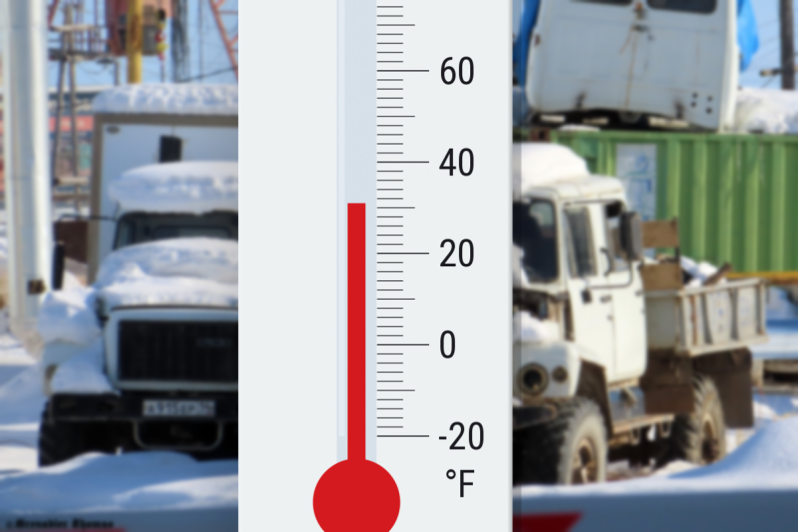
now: 31
